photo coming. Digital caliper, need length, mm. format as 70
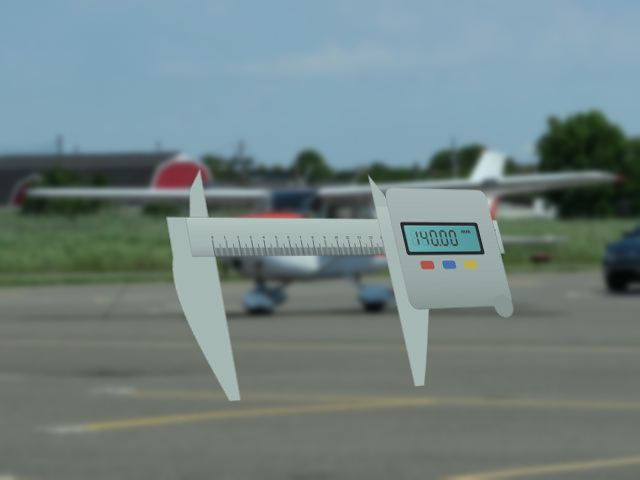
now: 140.00
